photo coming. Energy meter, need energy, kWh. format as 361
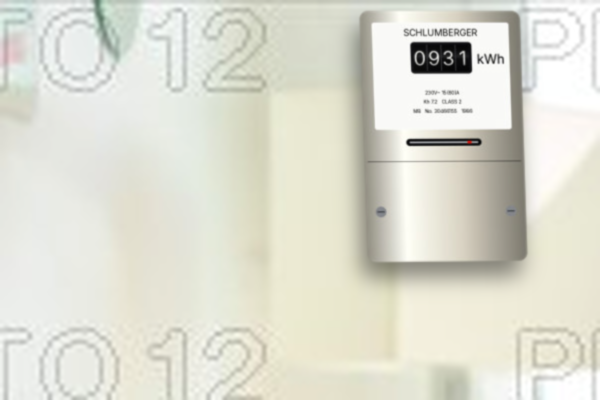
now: 931
